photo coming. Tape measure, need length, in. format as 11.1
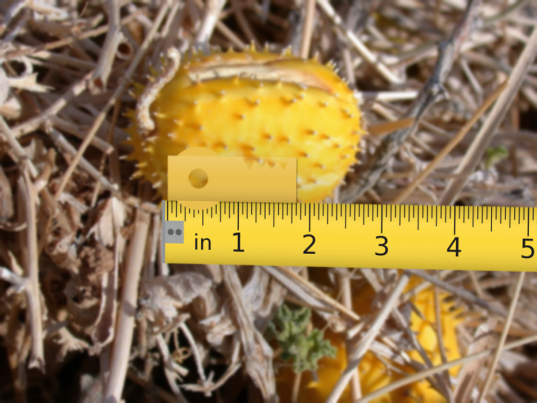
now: 1.8125
